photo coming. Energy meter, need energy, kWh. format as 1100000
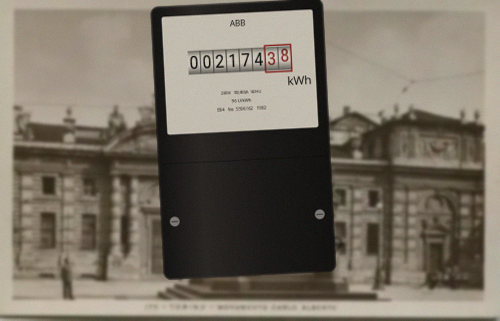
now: 2174.38
